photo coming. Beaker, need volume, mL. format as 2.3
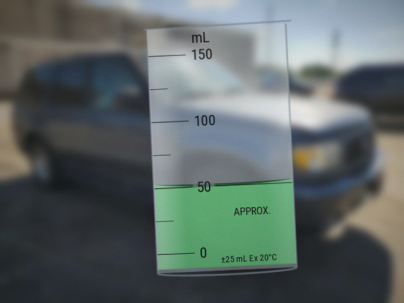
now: 50
